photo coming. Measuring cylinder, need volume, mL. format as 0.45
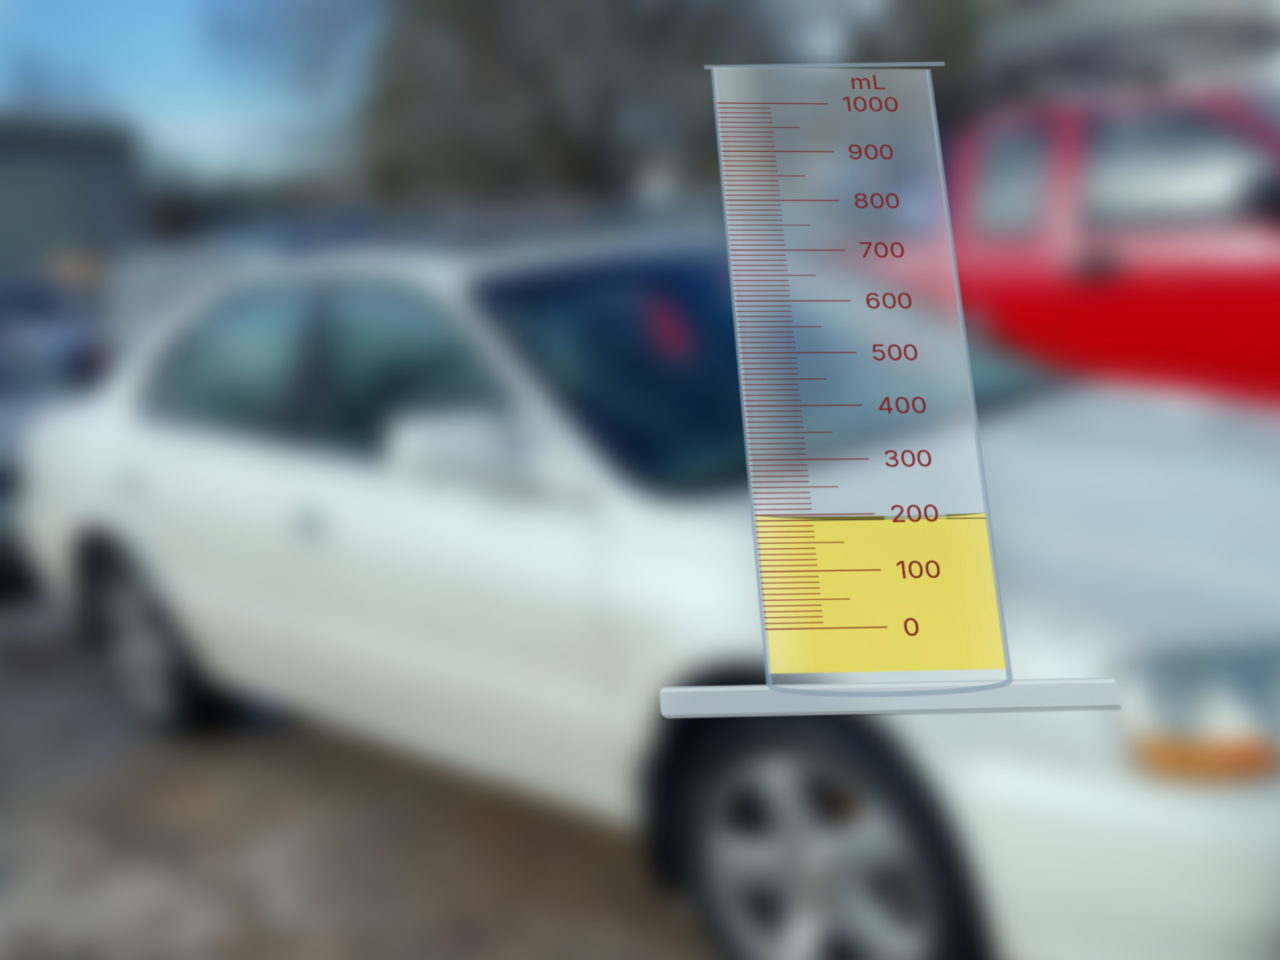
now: 190
